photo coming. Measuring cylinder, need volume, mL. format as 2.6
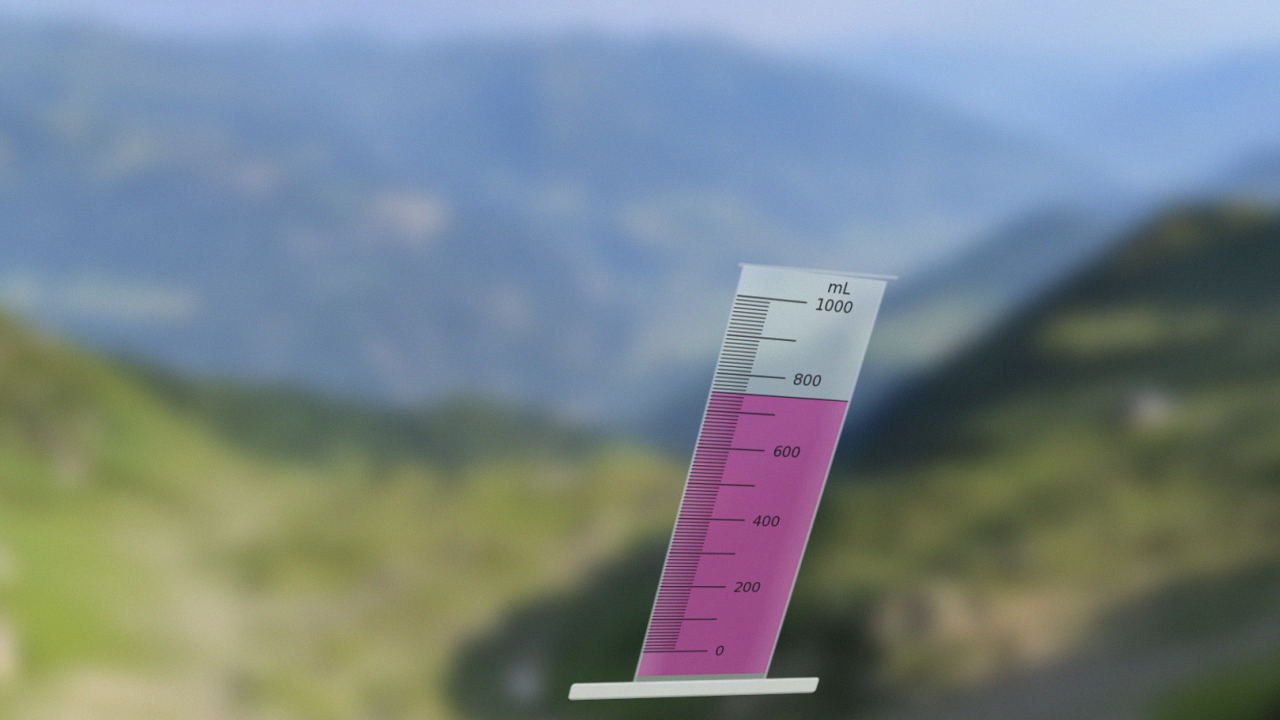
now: 750
